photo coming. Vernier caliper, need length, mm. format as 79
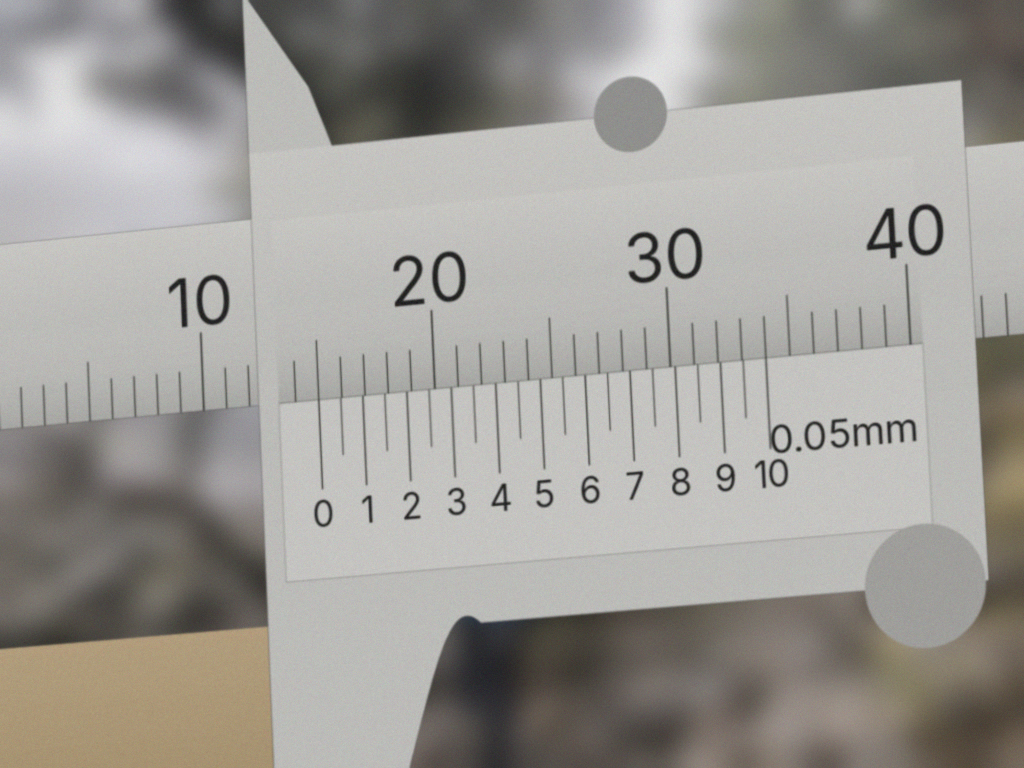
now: 15.0
